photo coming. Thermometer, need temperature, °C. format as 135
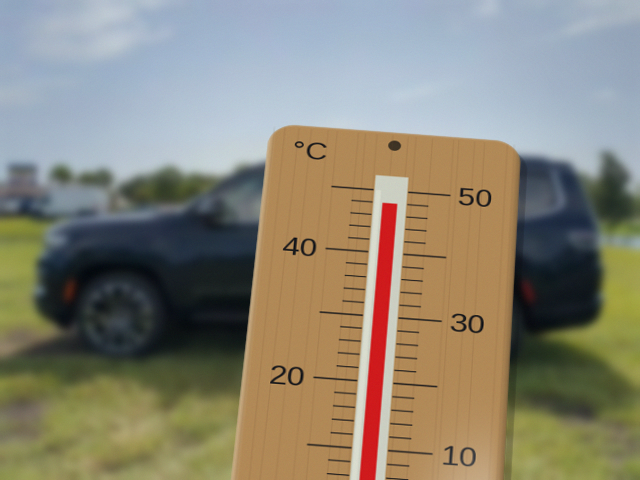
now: 48
